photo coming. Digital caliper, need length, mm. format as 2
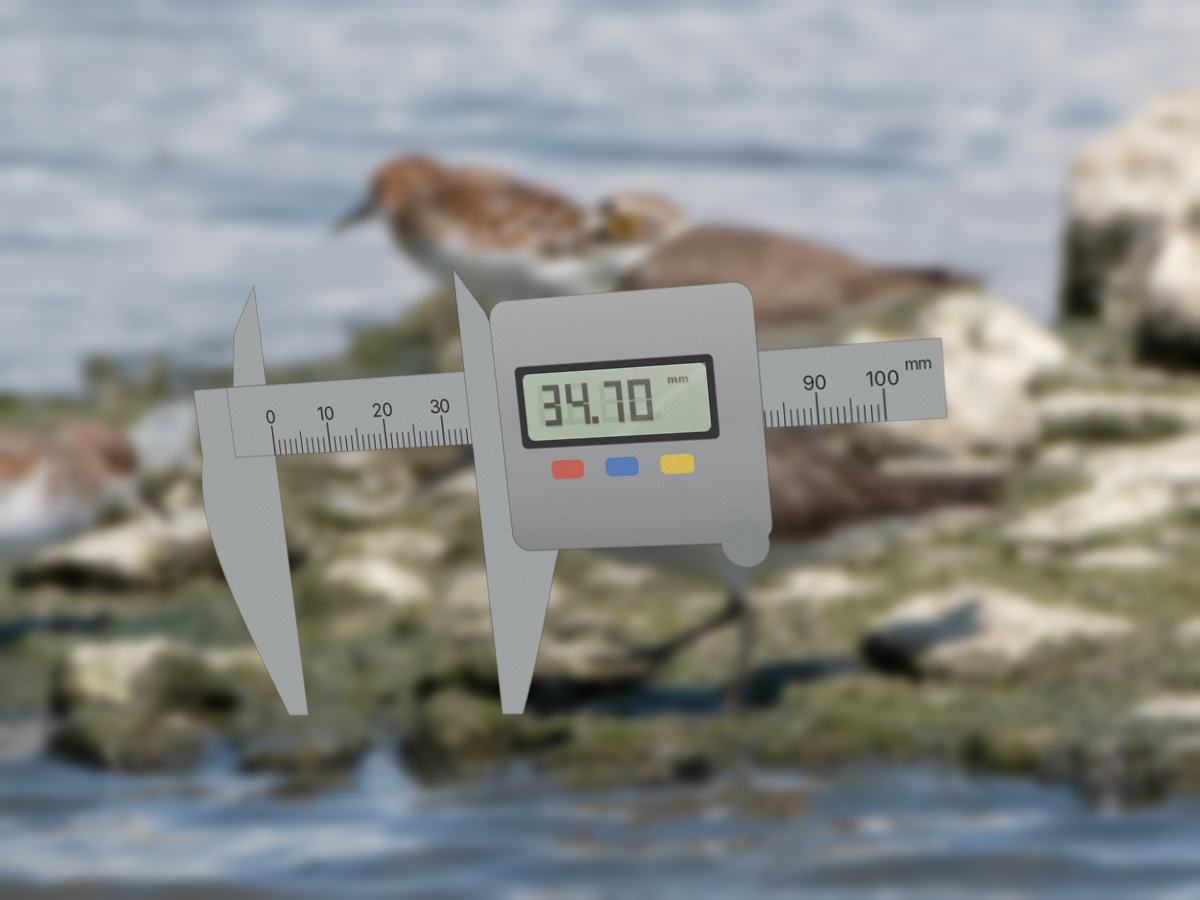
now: 34.70
